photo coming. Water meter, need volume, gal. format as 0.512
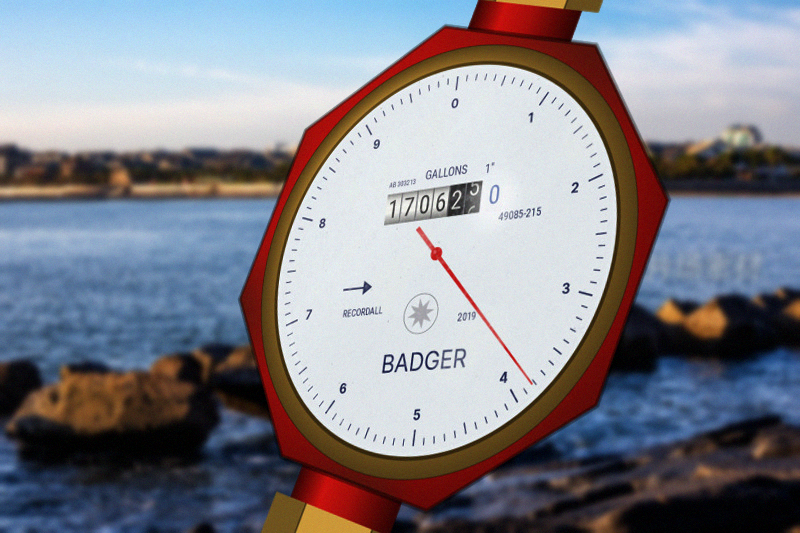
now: 1706253.8
